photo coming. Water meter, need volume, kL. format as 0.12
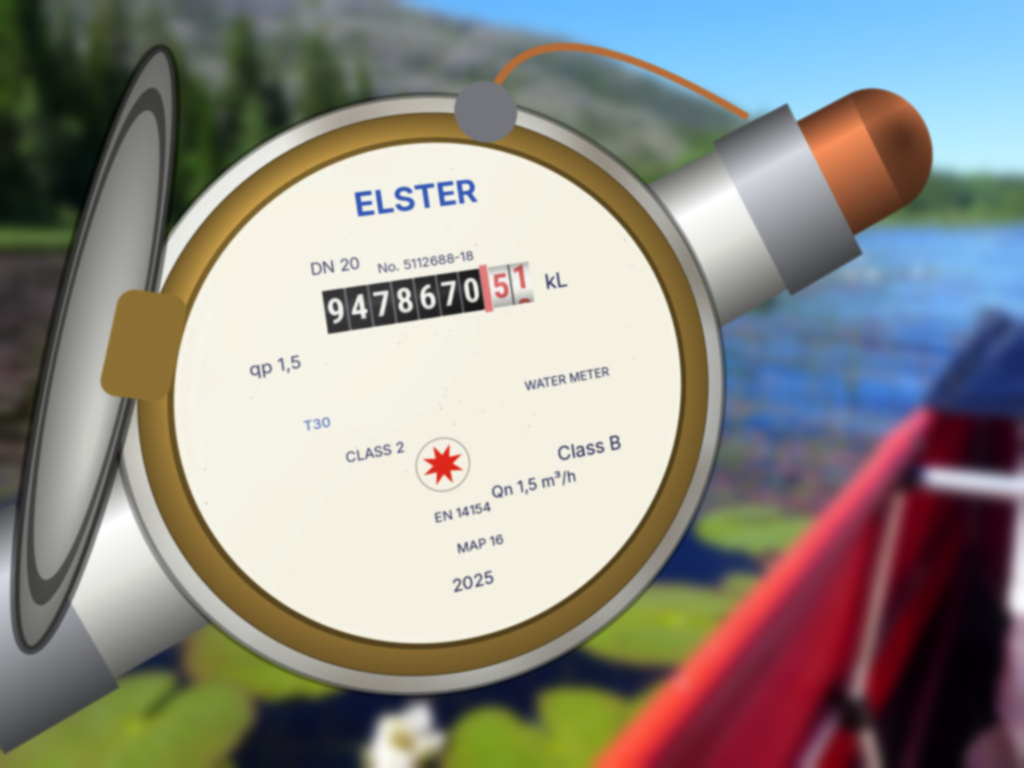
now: 9478670.51
